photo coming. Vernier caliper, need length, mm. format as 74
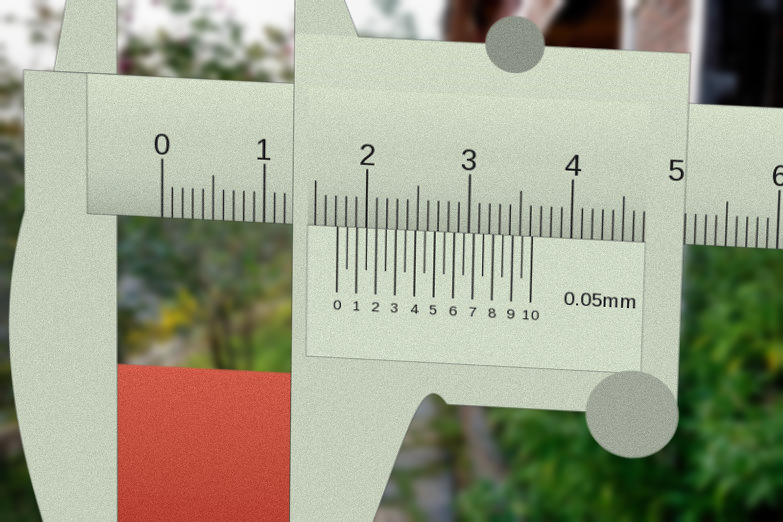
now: 17.2
